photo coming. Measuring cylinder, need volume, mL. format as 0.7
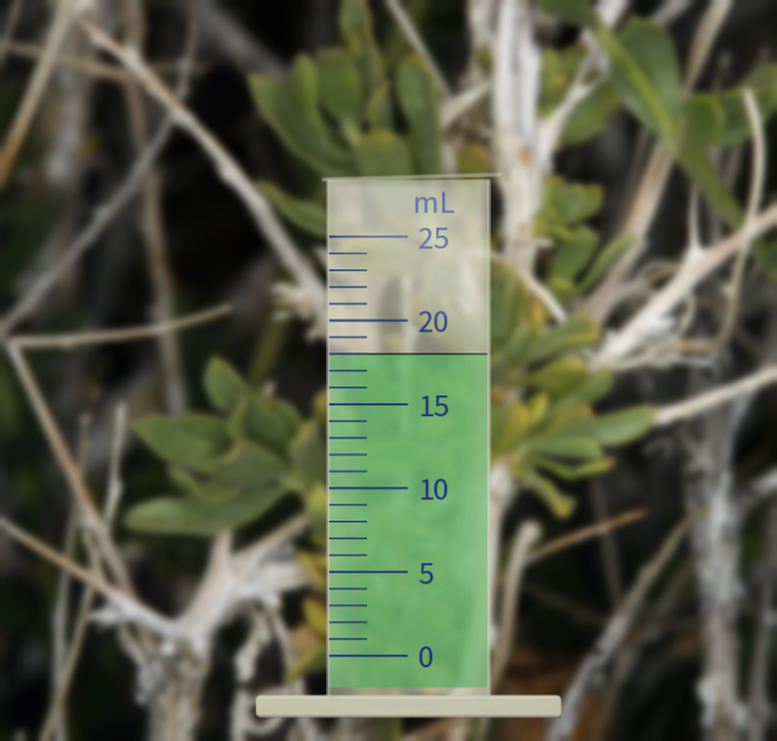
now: 18
